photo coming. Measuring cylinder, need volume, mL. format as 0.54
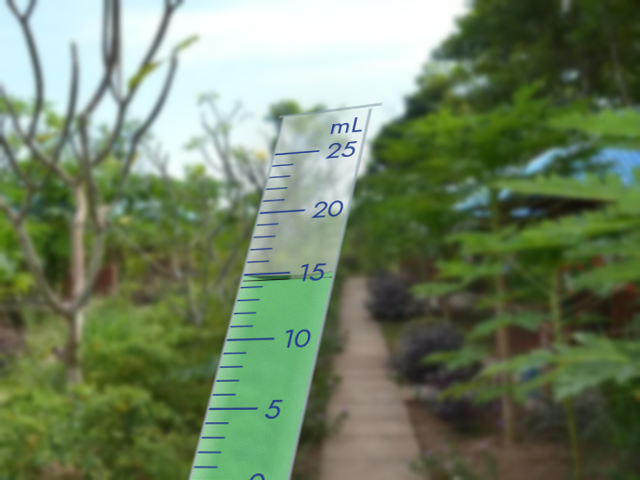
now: 14.5
